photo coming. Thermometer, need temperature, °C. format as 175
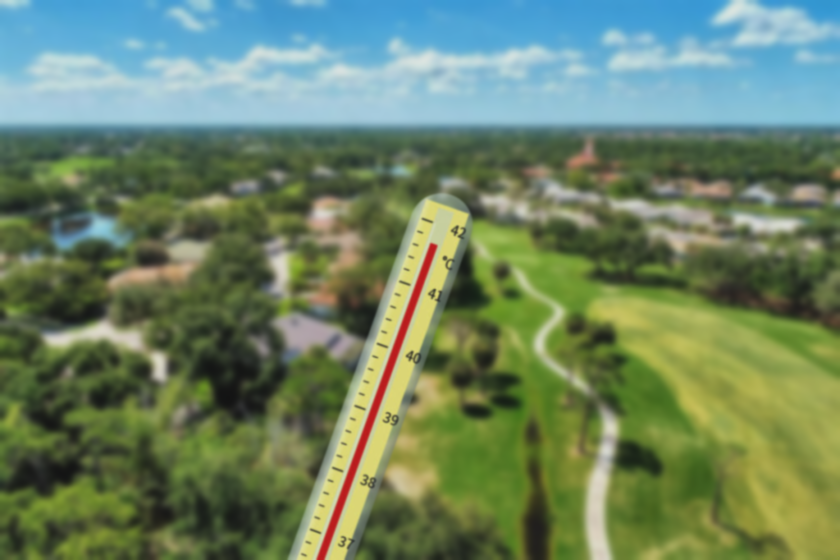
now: 41.7
